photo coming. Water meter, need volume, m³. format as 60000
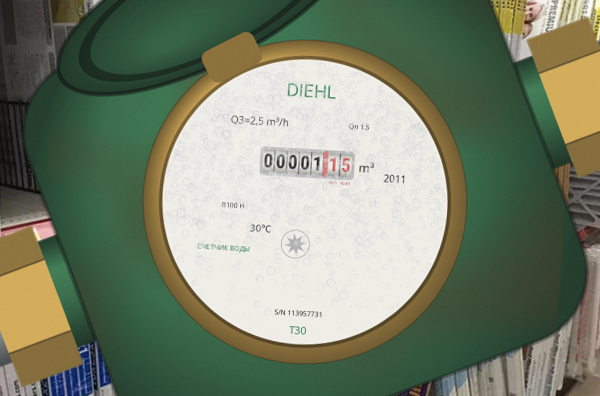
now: 1.15
